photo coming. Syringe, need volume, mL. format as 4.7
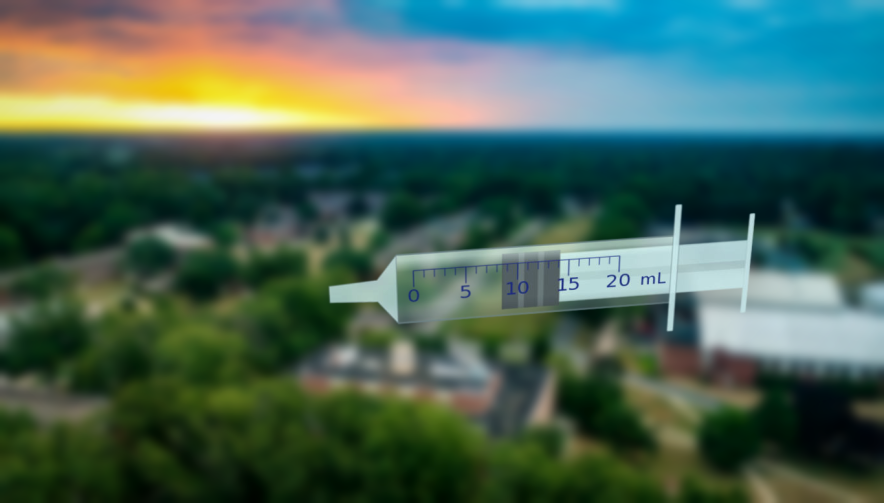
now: 8.5
